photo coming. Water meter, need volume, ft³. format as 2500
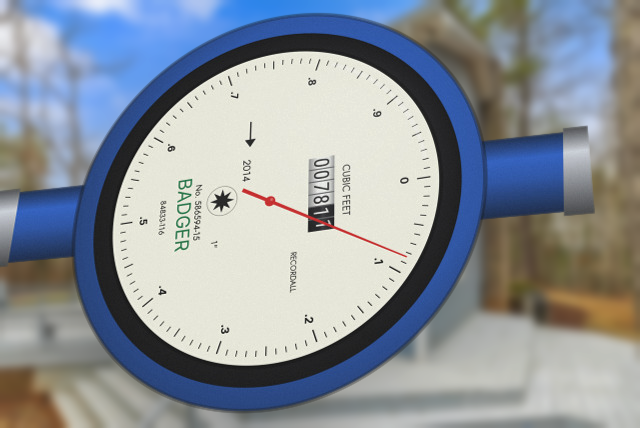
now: 7811.08
